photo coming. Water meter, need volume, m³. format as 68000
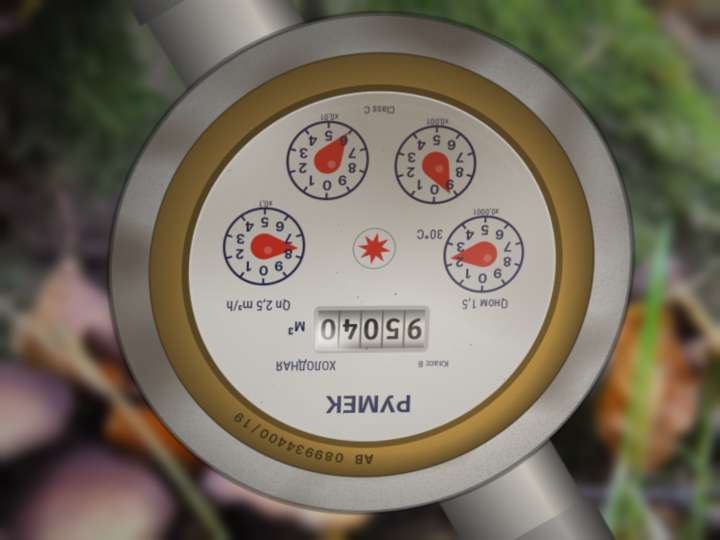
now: 95040.7592
